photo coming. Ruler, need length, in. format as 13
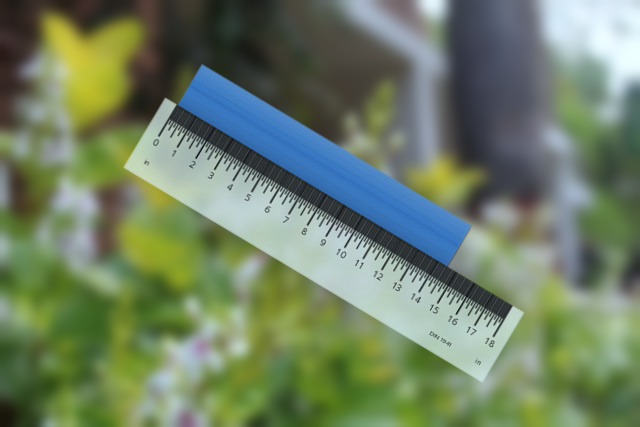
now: 14.5
